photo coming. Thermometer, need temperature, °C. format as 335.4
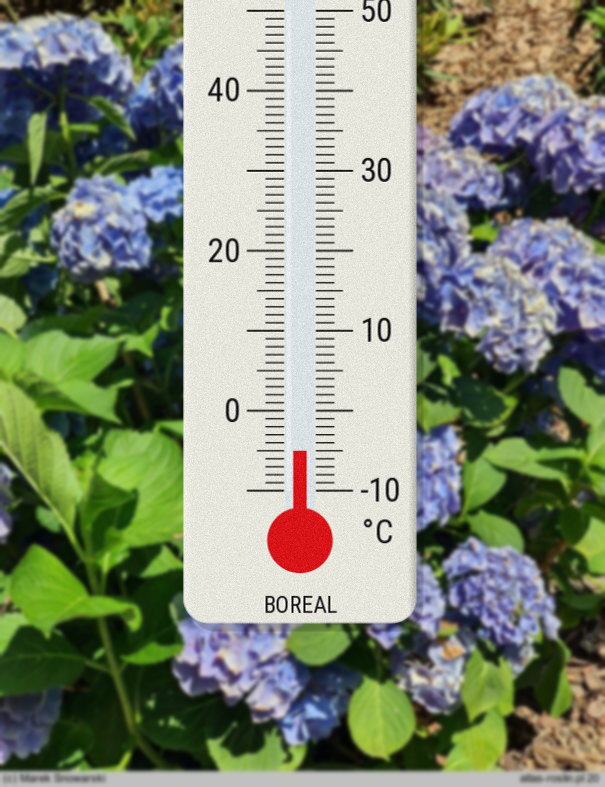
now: -5
